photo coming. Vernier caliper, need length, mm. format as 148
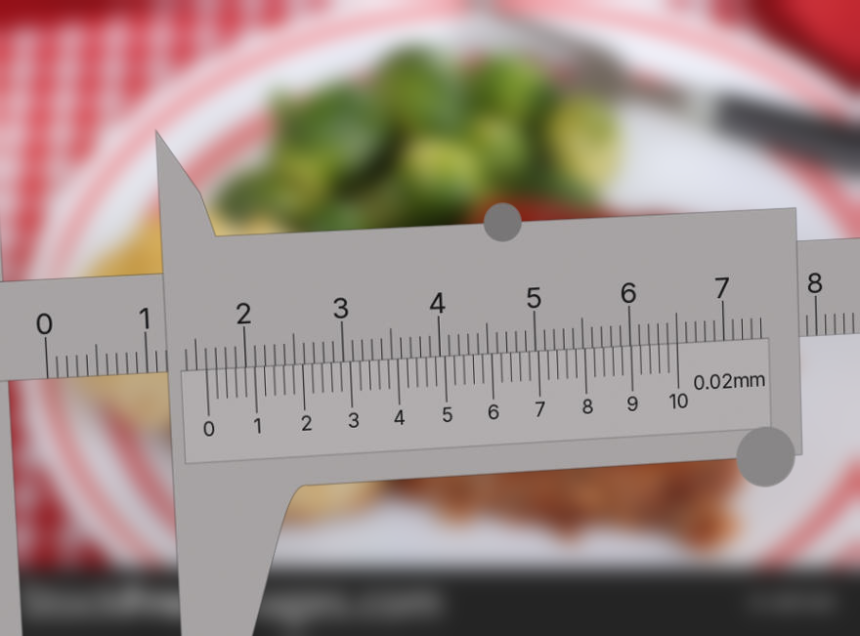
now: 16.0
